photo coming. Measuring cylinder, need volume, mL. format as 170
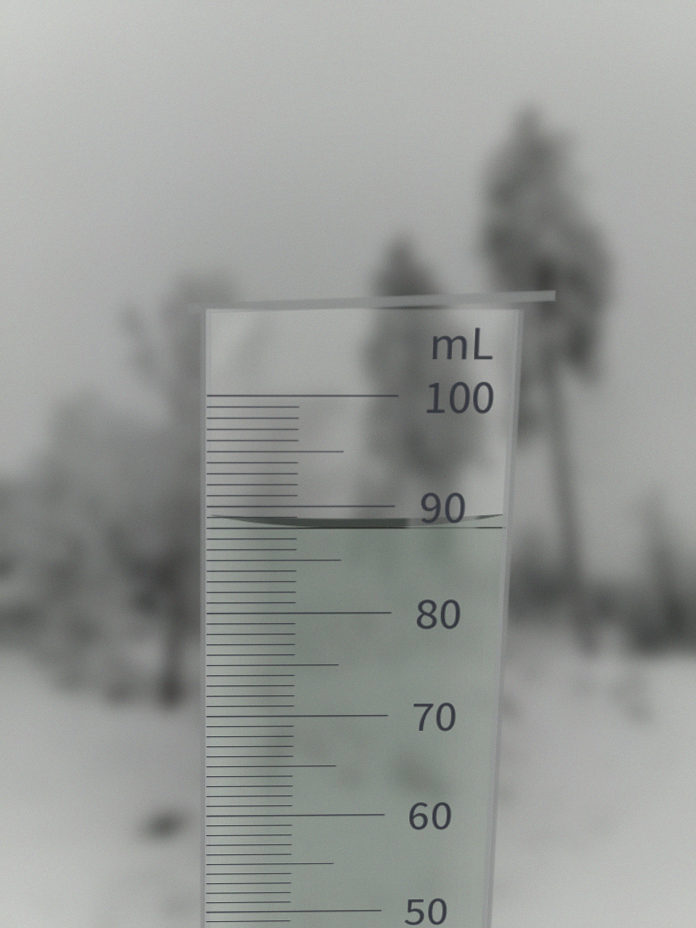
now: 88
